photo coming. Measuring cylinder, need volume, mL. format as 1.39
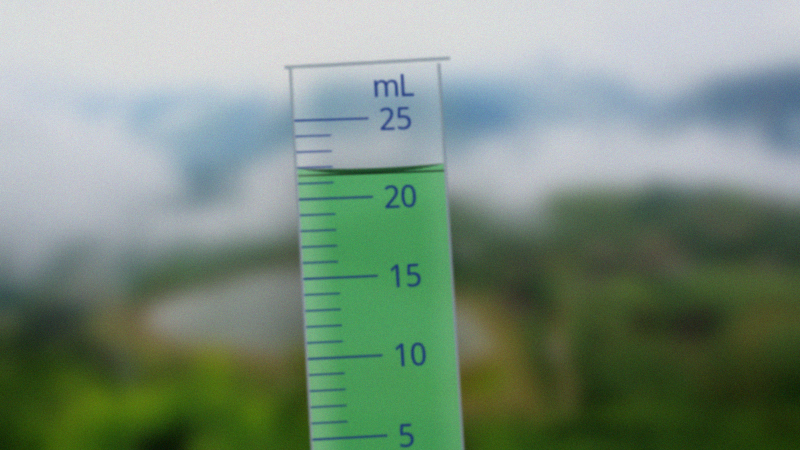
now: 21.5
